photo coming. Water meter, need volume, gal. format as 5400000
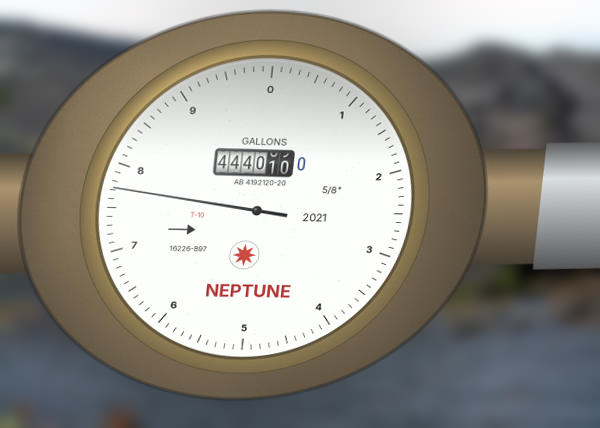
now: 4440097.7
